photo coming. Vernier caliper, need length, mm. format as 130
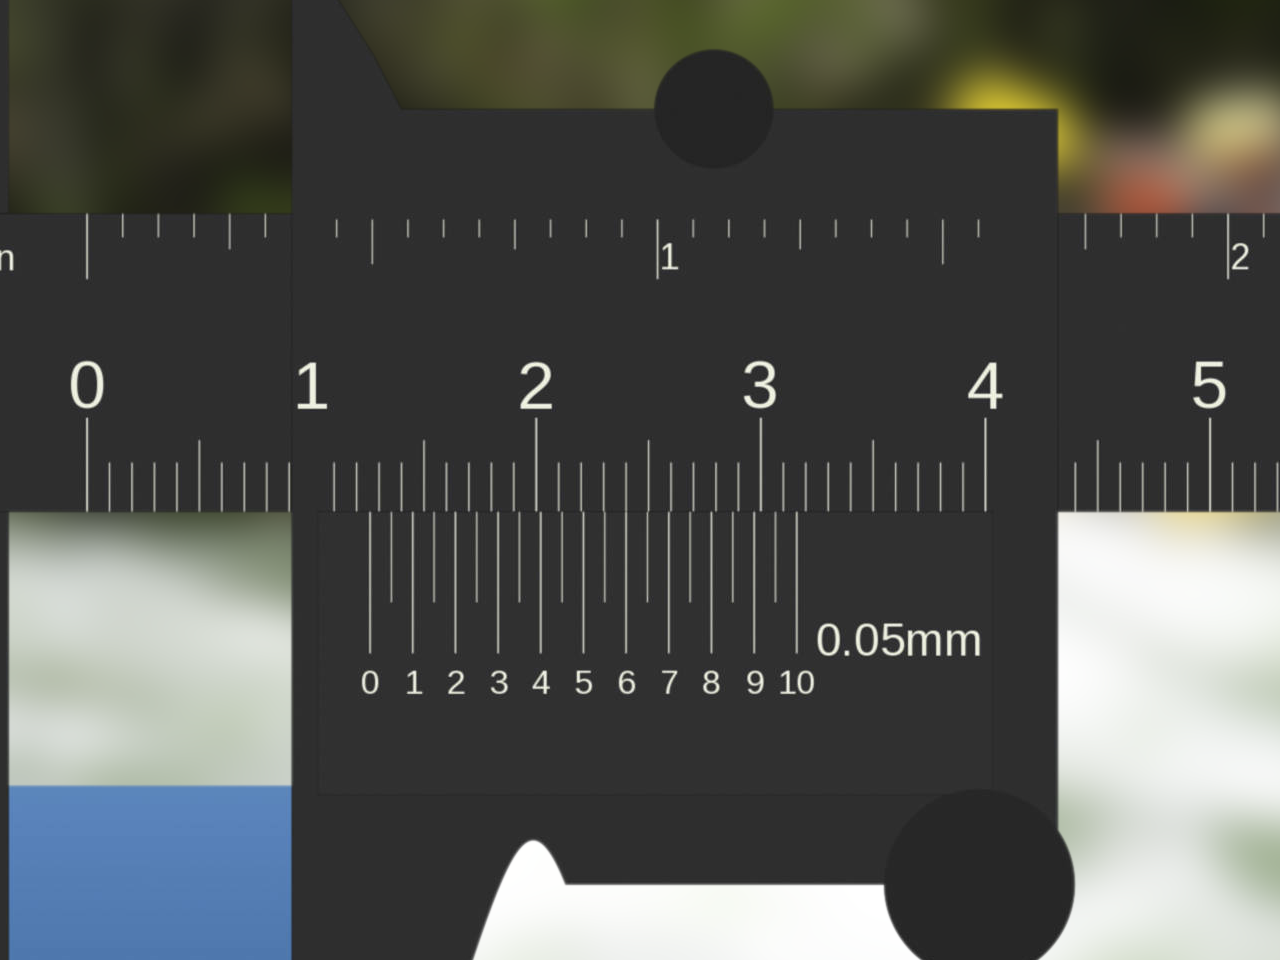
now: 12.6
